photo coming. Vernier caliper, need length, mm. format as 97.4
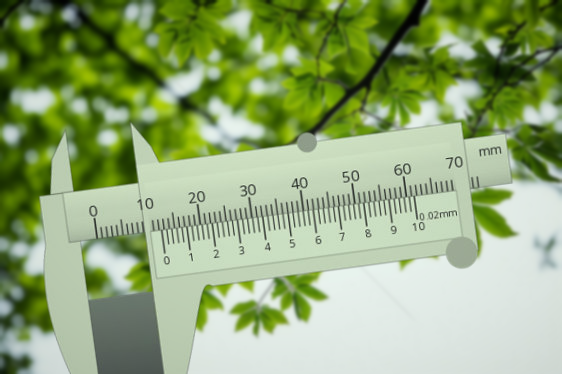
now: 12.5
